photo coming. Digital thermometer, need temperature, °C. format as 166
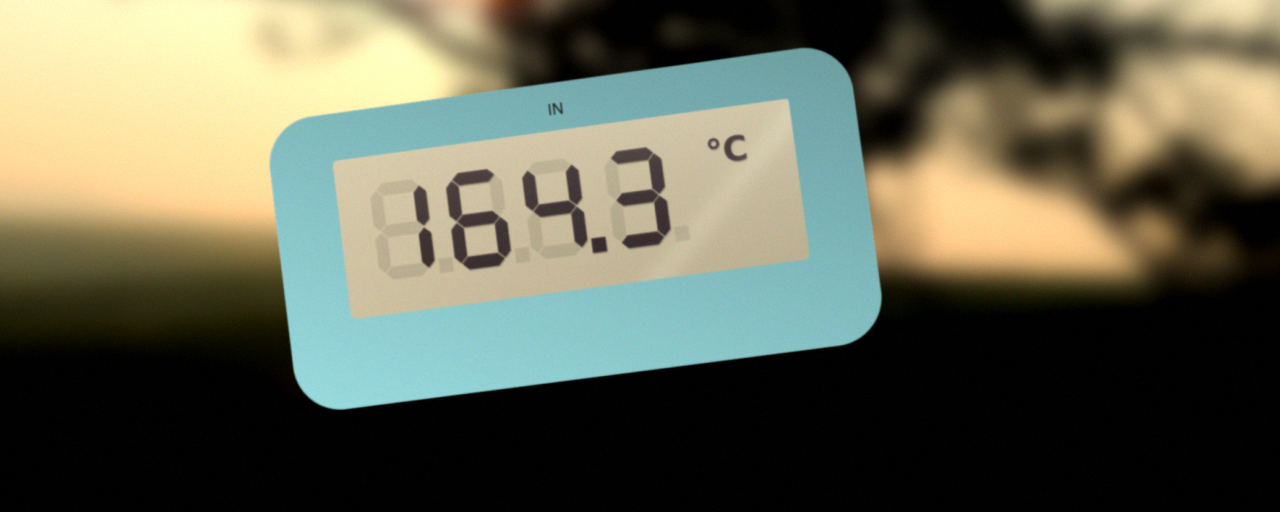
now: 164.3
